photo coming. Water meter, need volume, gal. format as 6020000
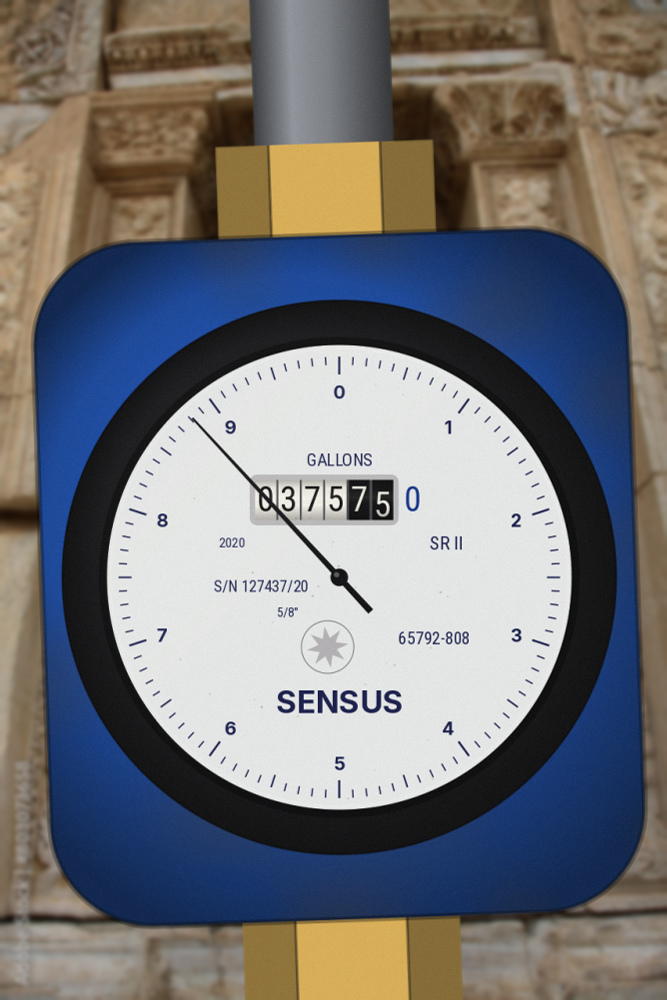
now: 375748.8
